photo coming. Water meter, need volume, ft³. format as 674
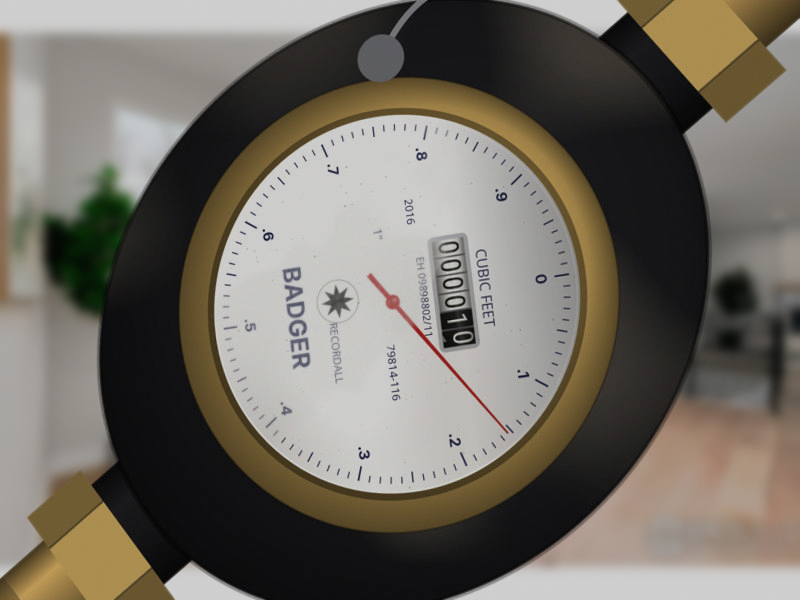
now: 10.15
